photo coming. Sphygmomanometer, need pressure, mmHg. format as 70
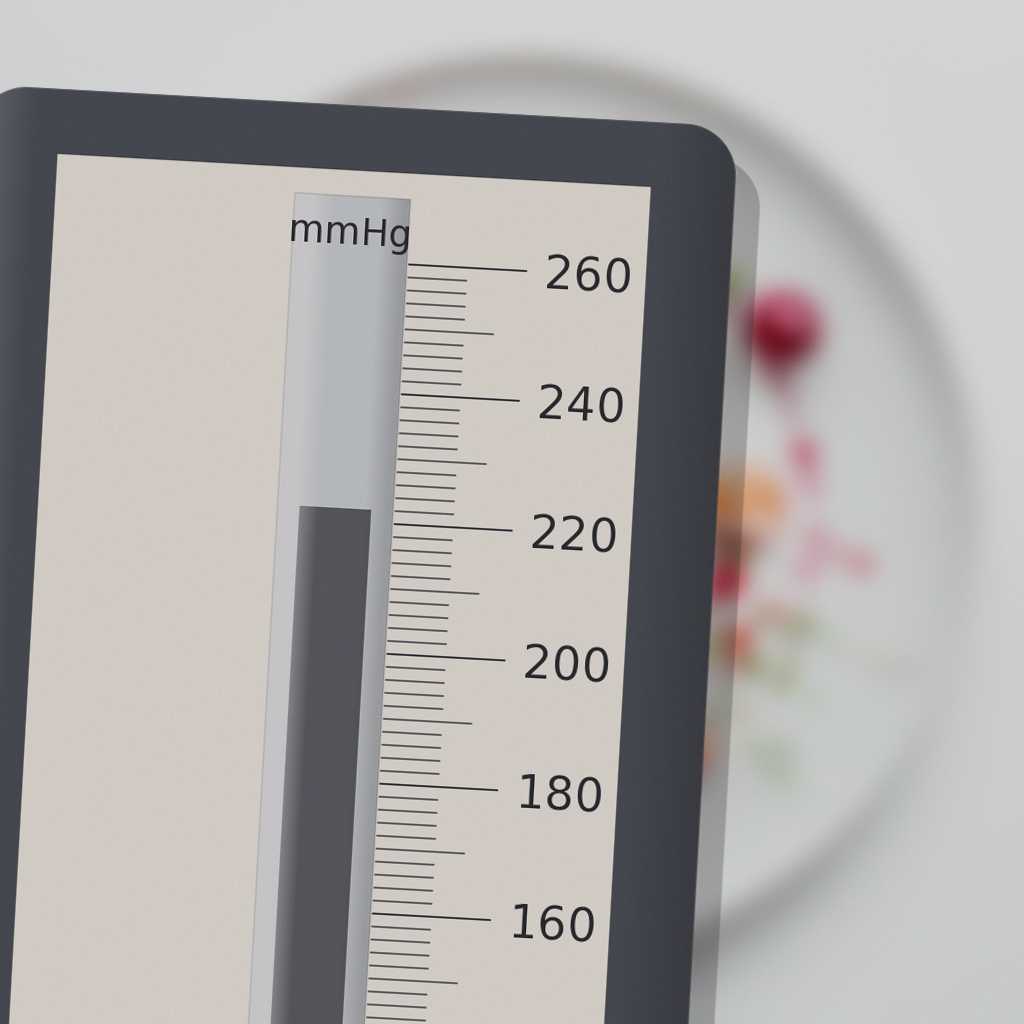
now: 222
